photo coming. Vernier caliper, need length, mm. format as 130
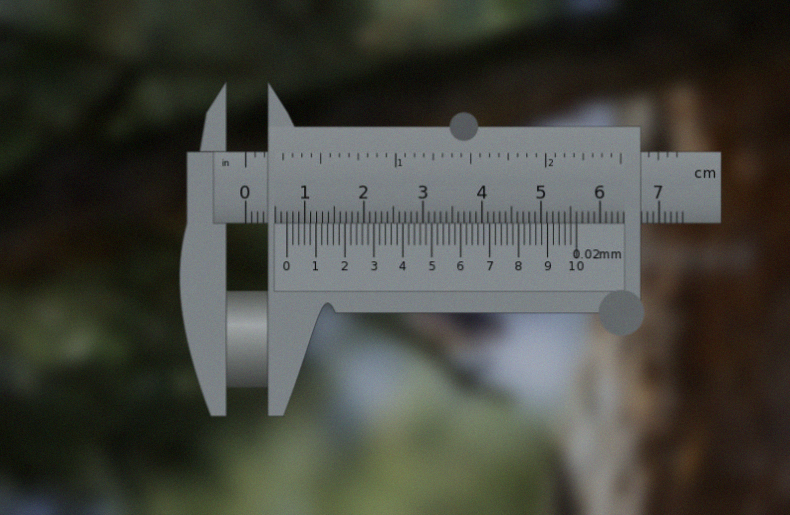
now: 7.0
